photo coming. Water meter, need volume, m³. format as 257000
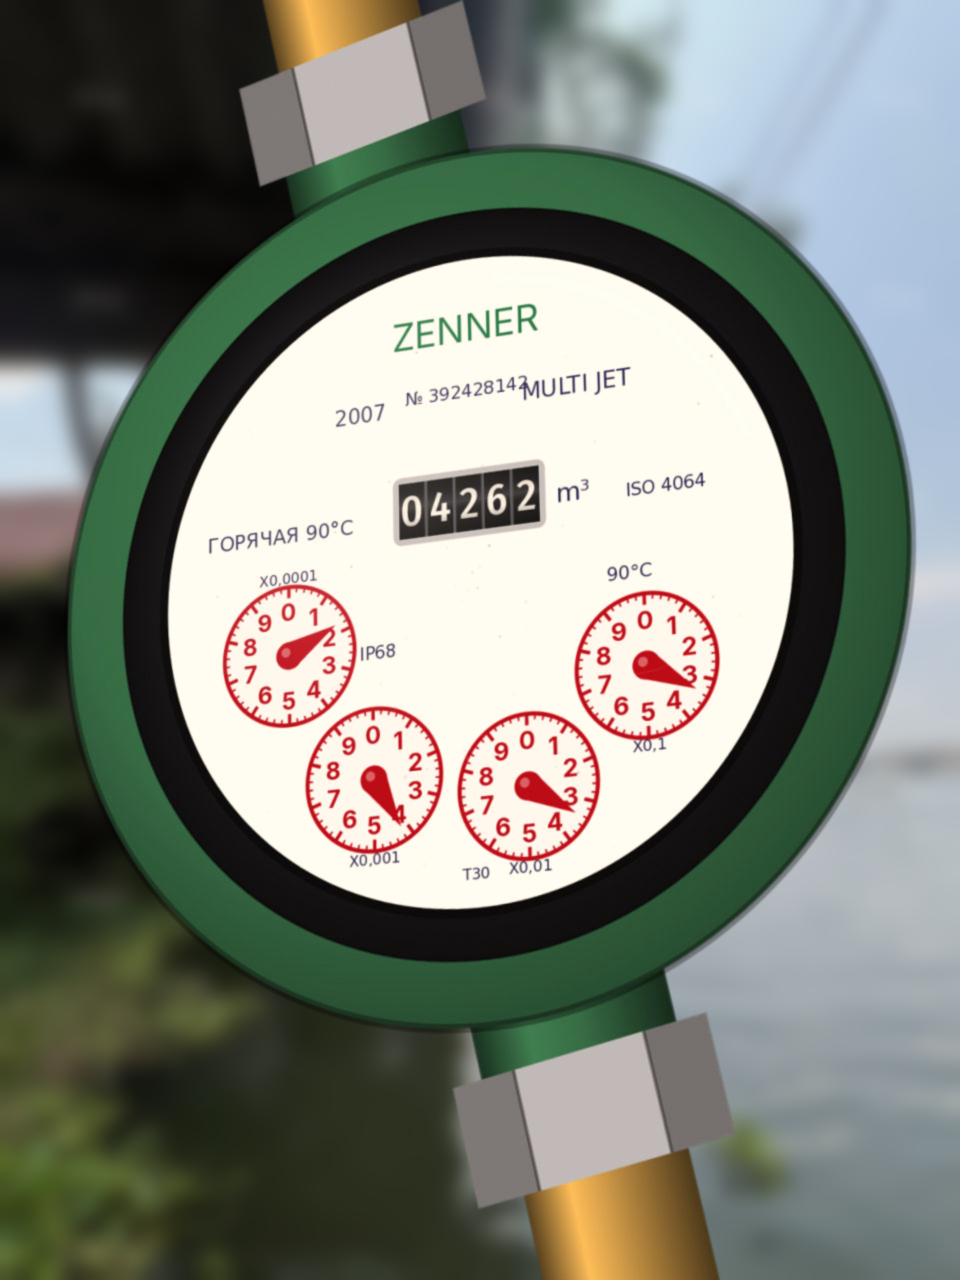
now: 4262.3341
